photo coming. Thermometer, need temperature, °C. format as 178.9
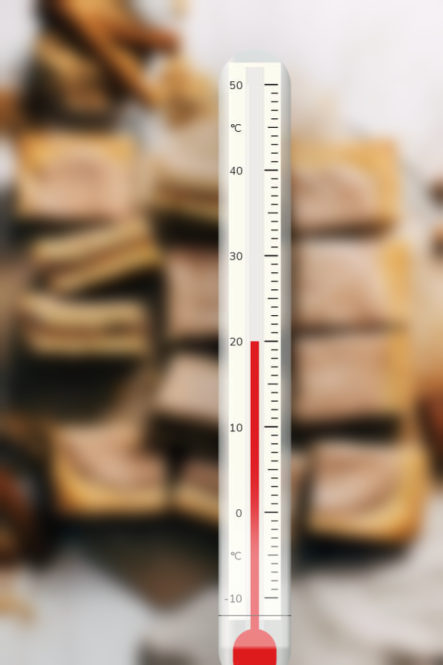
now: 20
